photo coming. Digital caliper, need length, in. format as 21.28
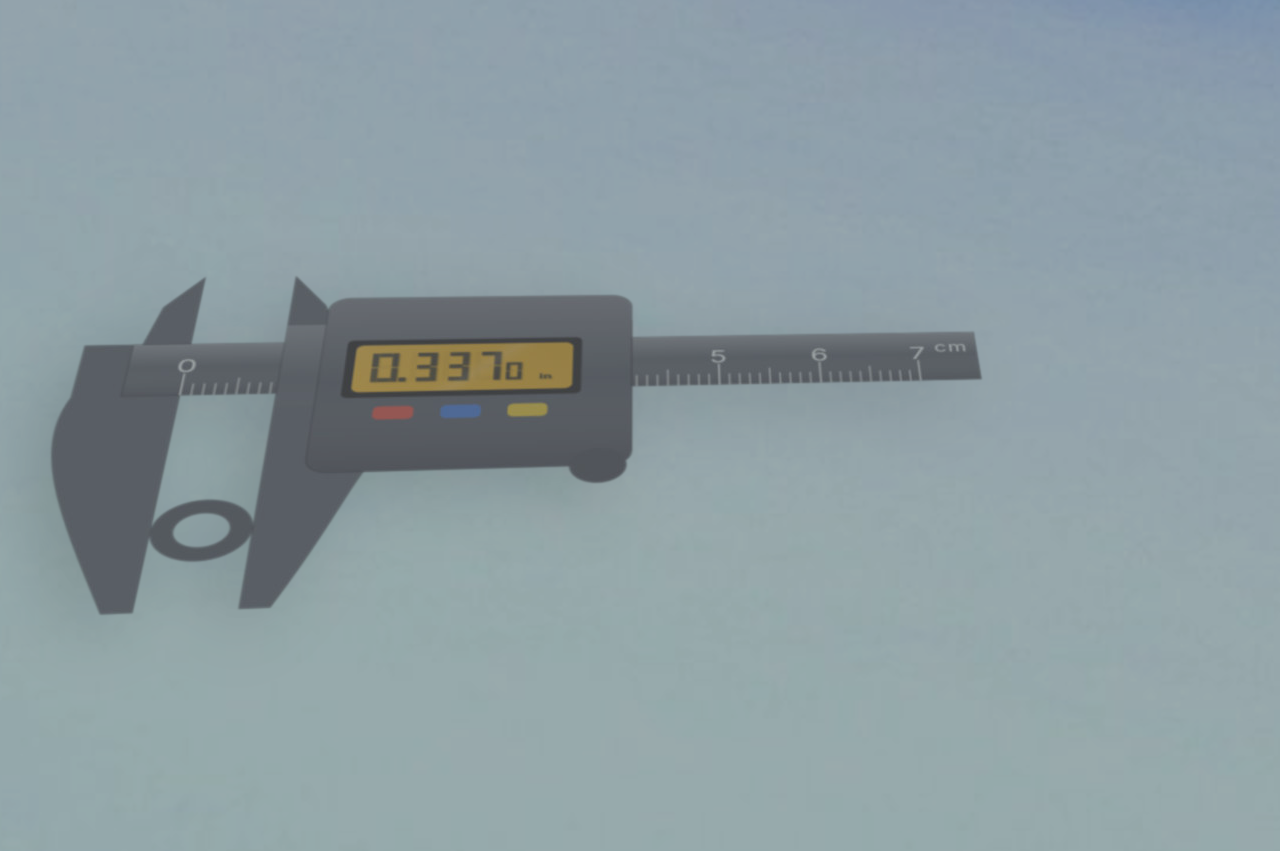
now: 0.3370
